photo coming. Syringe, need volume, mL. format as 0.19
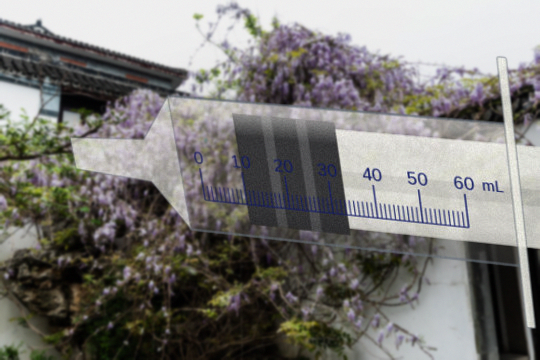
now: 10
